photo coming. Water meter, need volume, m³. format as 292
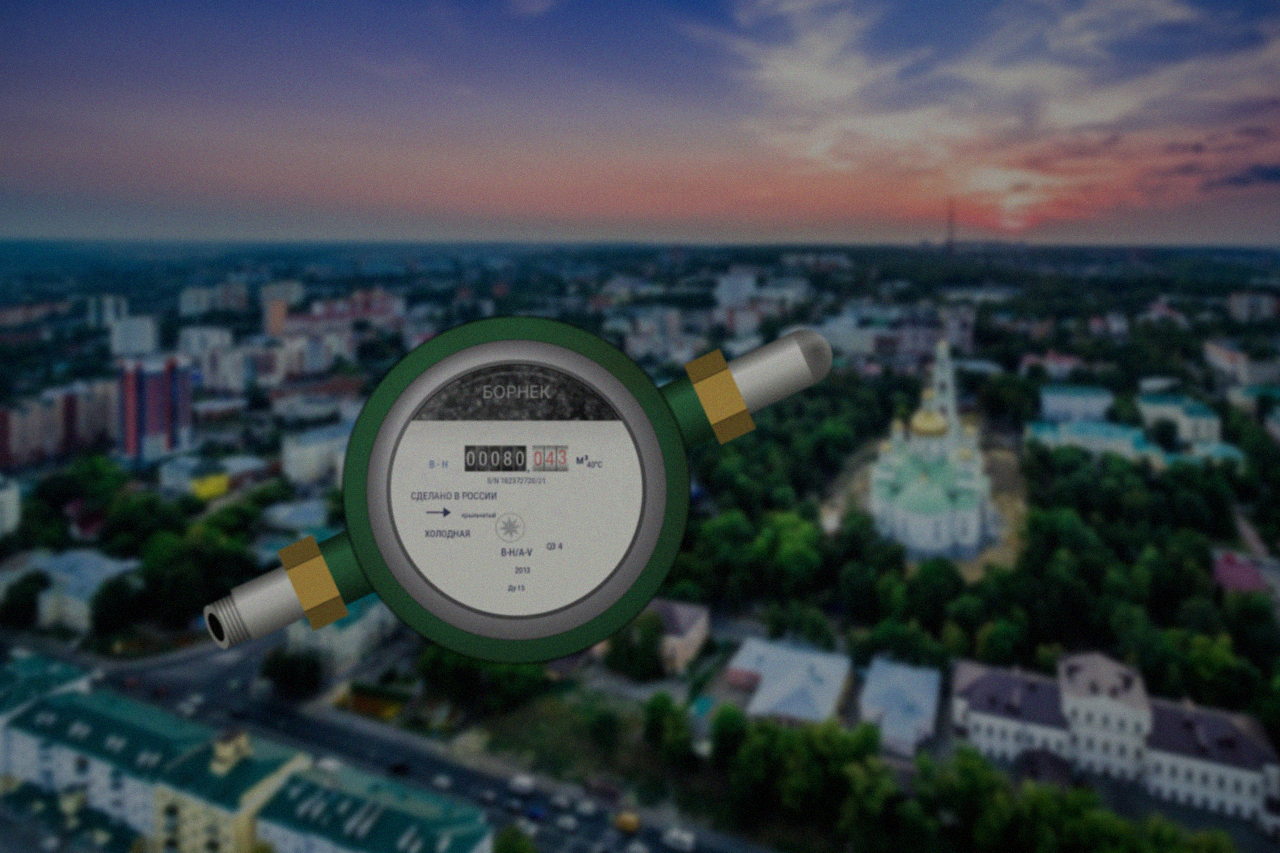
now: 80.043
